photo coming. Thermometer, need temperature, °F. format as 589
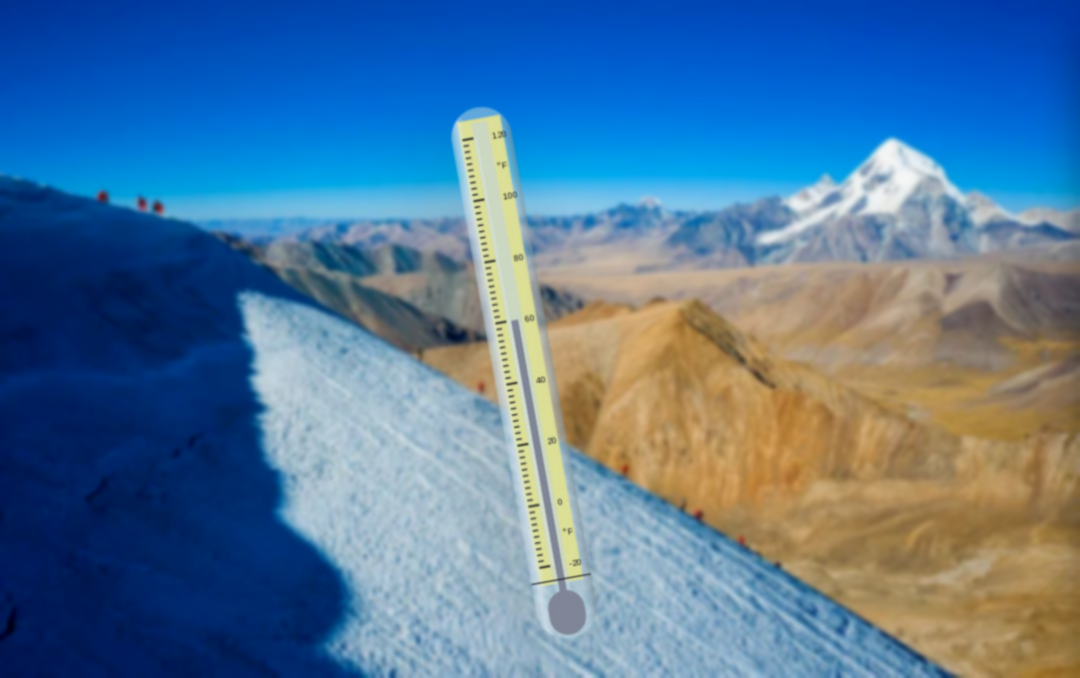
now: 60
